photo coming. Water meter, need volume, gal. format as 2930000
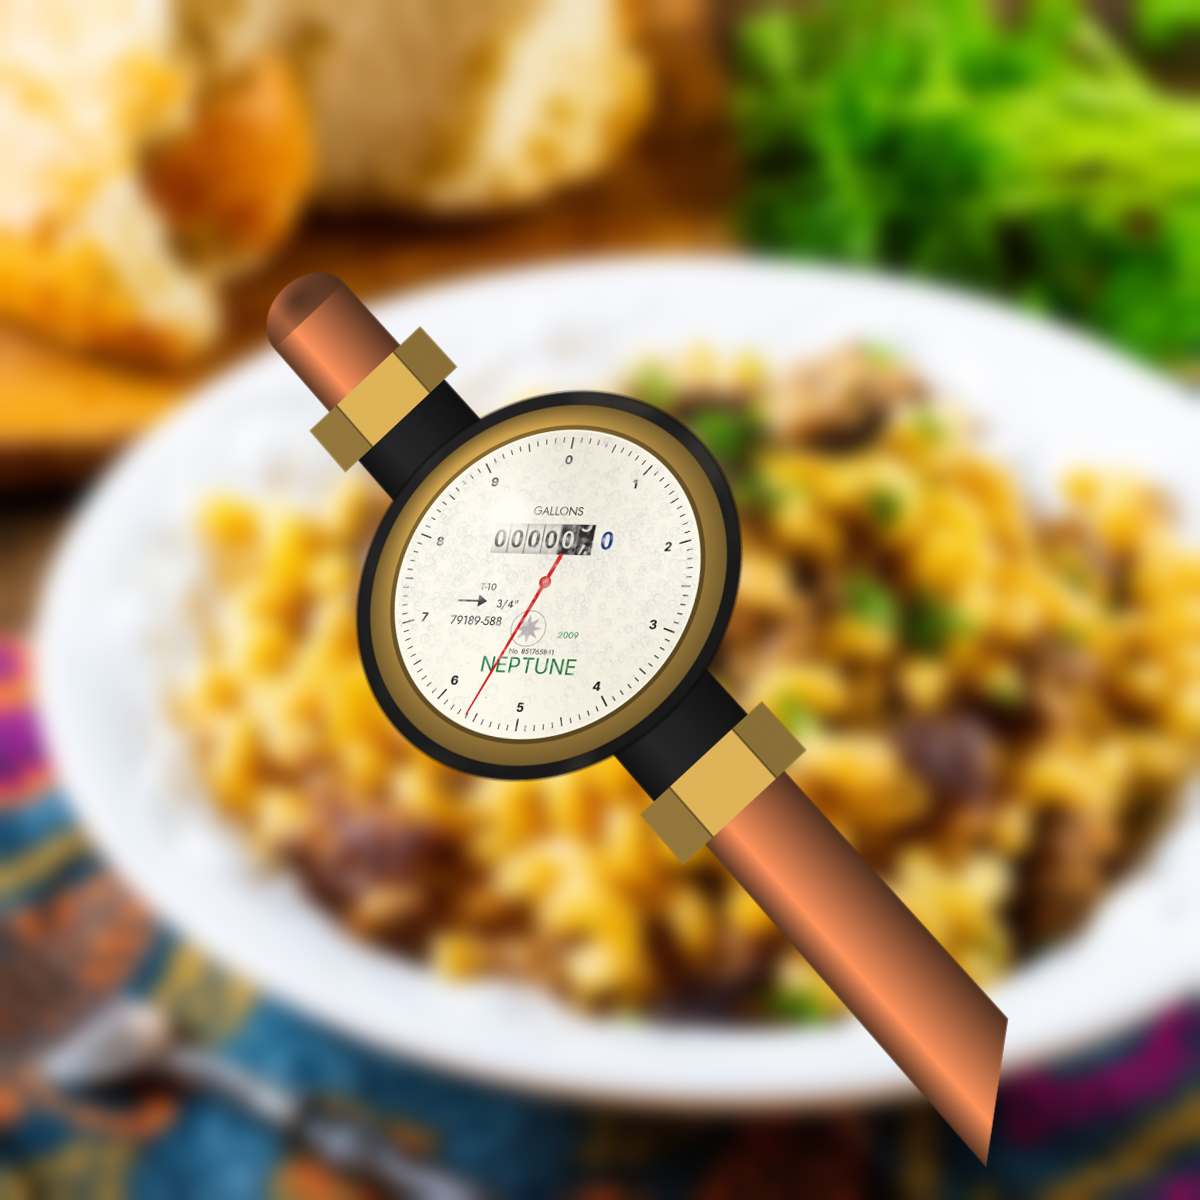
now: 35.6
